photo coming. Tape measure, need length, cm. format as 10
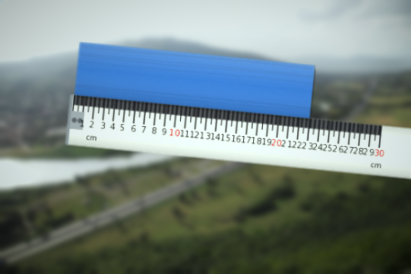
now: 23
